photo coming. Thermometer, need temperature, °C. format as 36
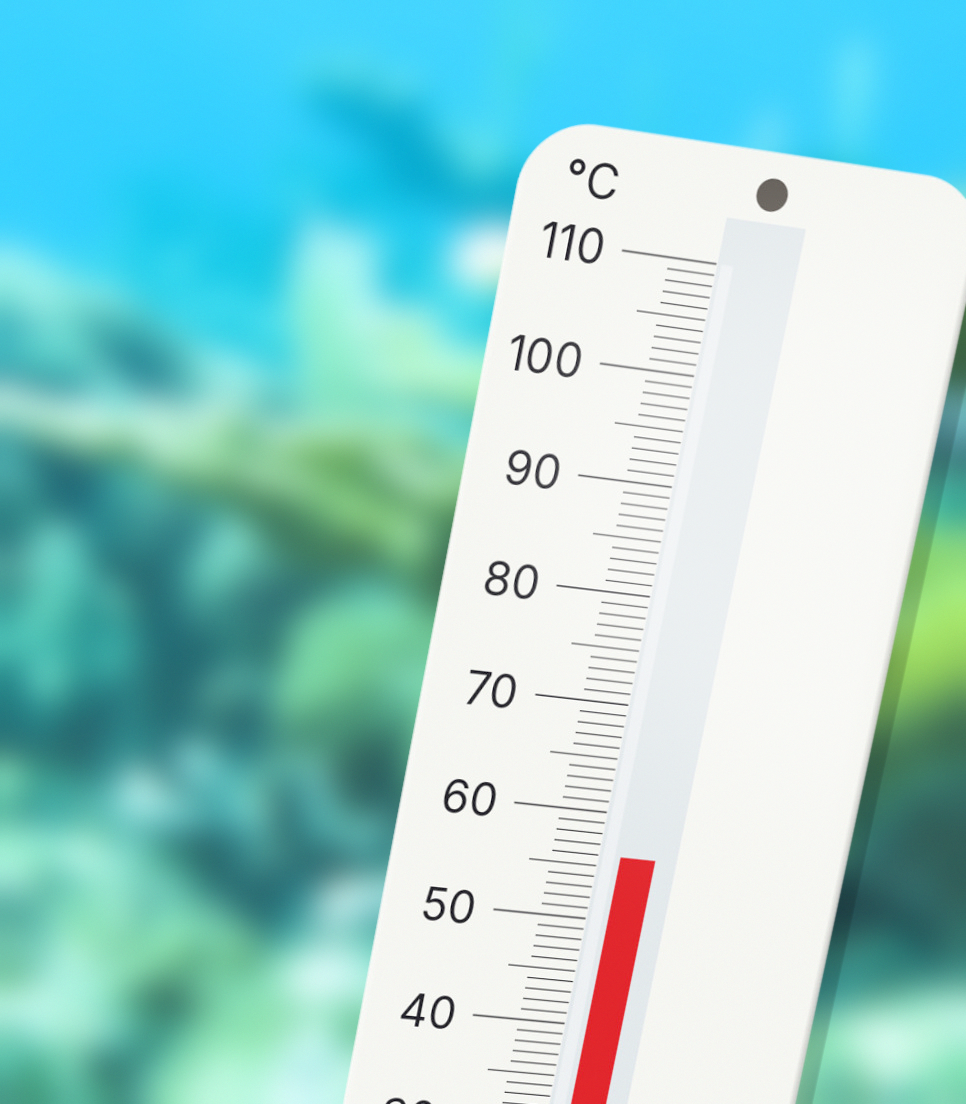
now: 56
